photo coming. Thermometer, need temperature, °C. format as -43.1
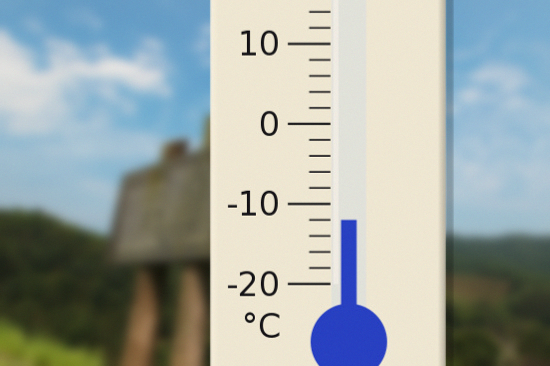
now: -12
